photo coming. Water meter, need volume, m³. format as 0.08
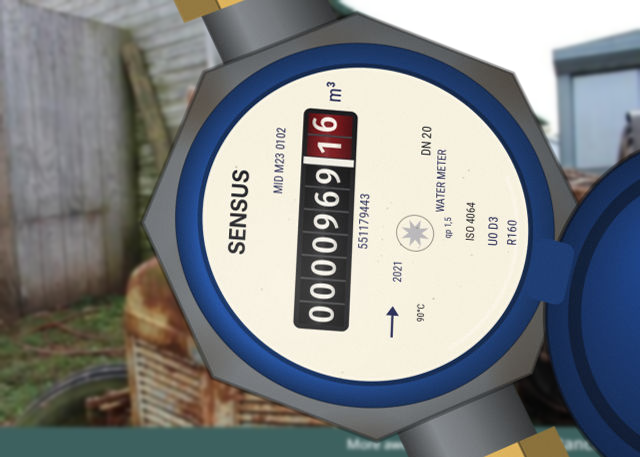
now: 969.16
